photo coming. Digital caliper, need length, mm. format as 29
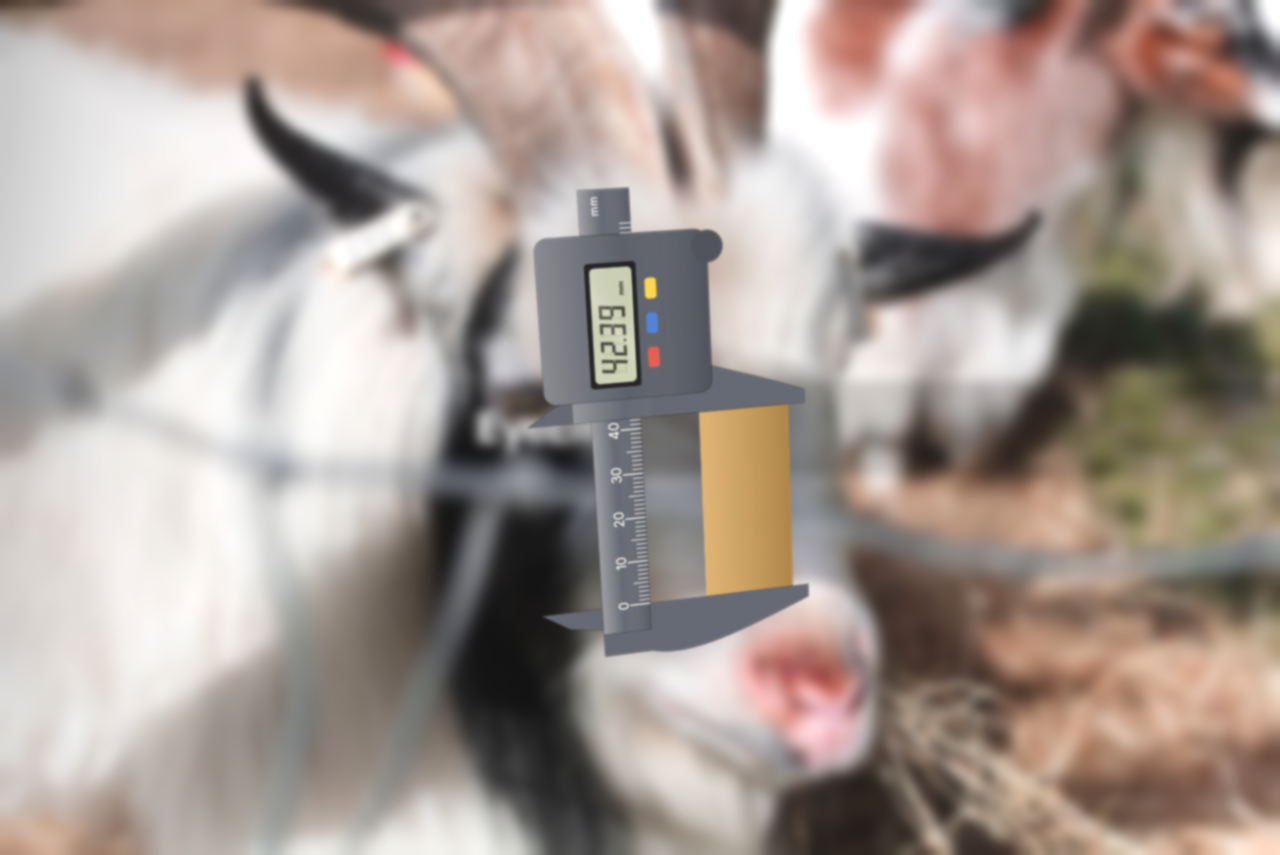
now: 42.39
